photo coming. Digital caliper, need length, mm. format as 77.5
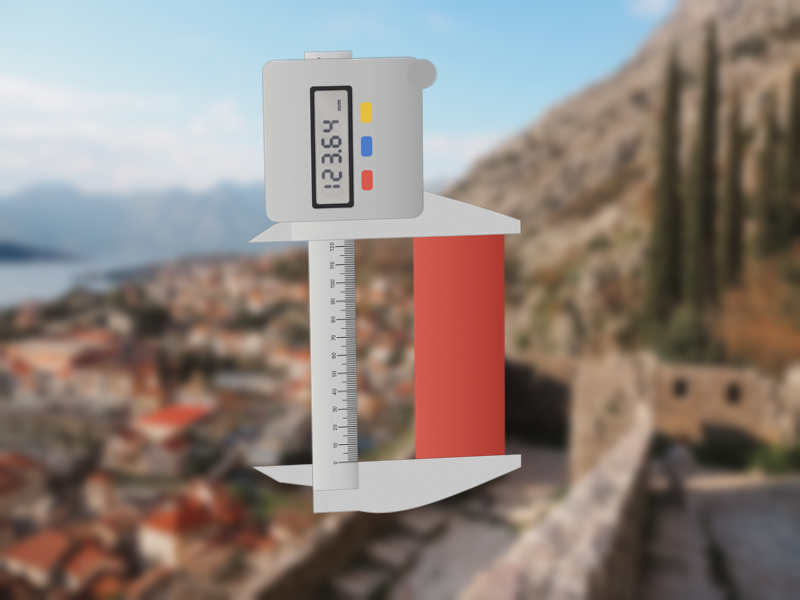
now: 123.64
